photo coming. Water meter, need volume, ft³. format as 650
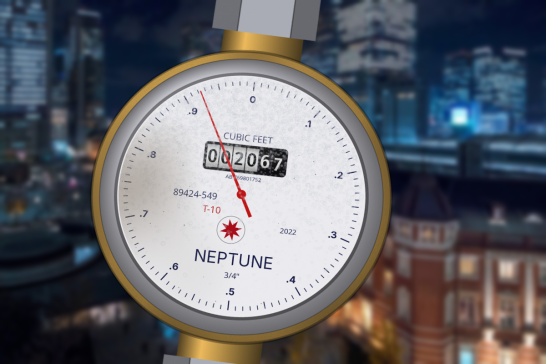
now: 2066.92
